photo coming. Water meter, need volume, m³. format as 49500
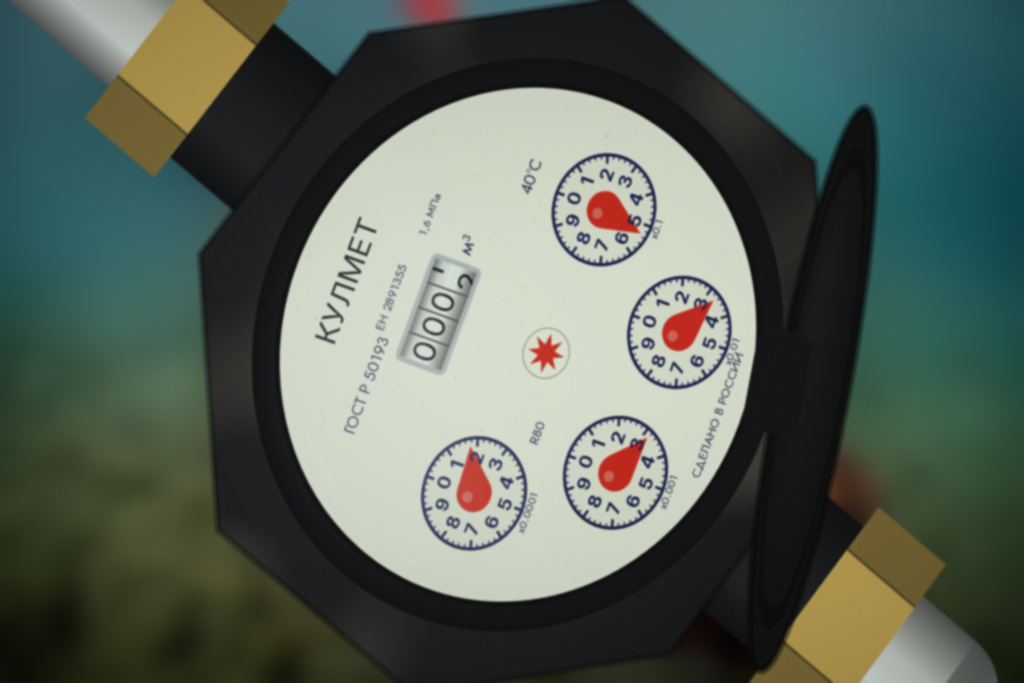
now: 1.5331
